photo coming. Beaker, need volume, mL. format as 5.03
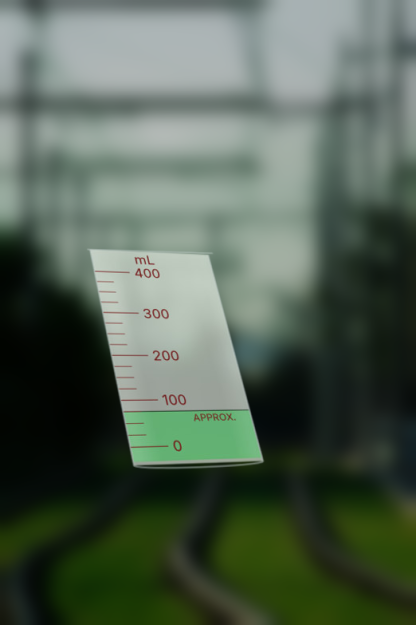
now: 75
